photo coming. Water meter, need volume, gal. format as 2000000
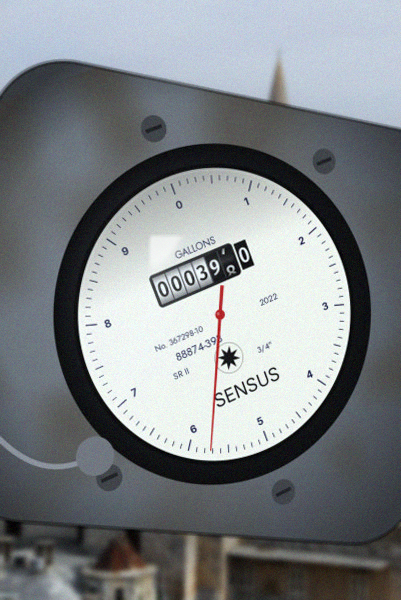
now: 3975.7
